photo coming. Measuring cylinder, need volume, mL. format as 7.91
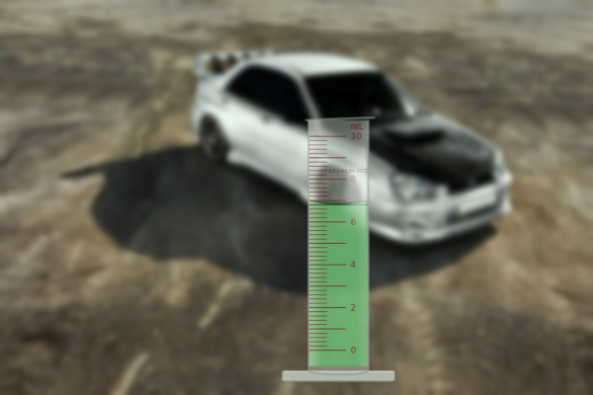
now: 6.8
